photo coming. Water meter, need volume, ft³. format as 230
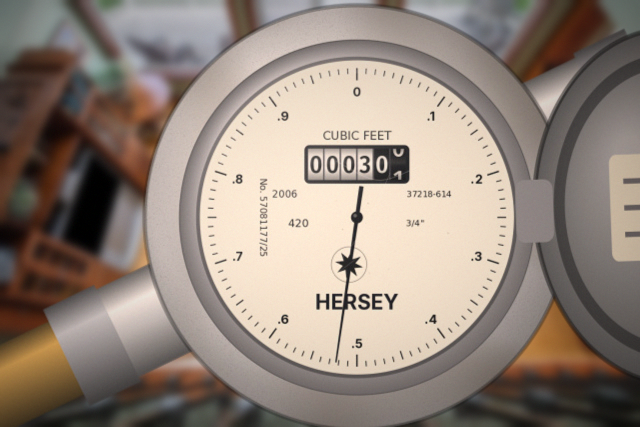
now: 300.52
